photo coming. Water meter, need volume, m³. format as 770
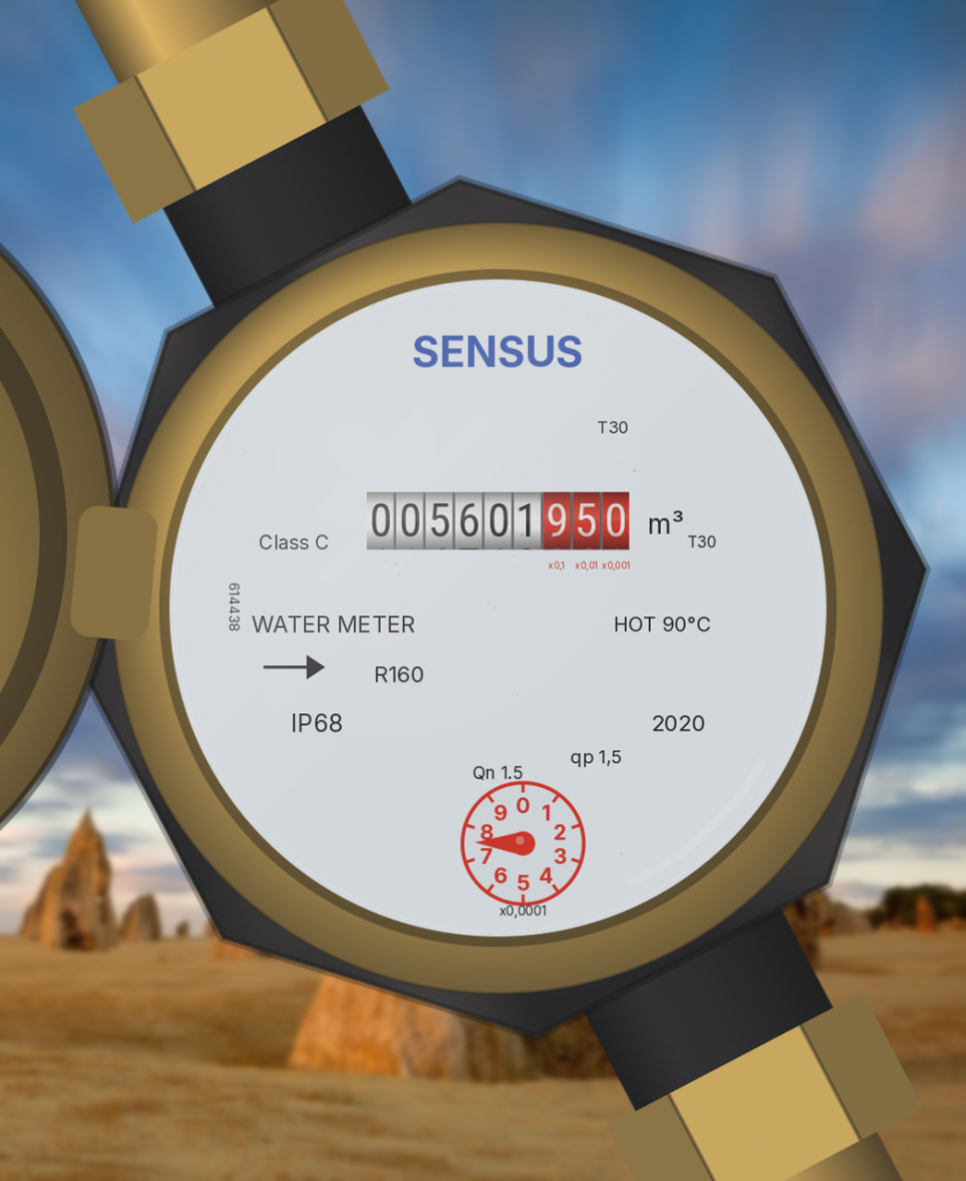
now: 5601.9507
